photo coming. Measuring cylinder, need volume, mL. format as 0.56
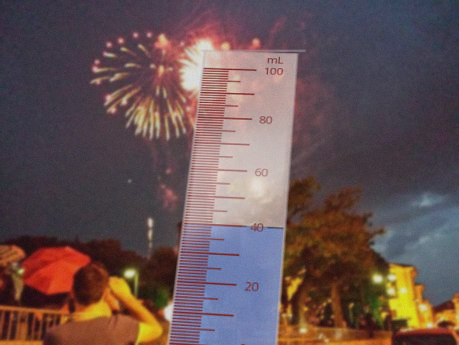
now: 40
